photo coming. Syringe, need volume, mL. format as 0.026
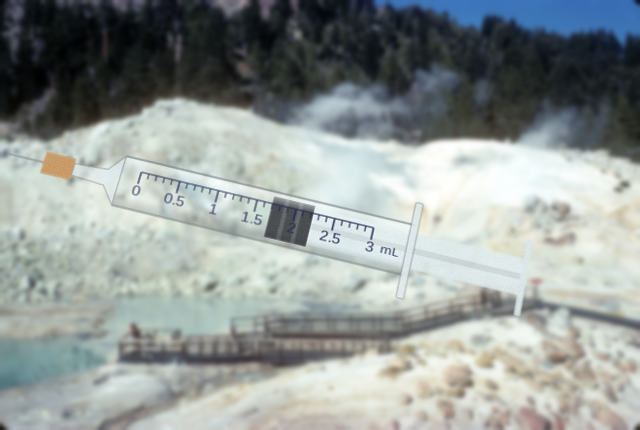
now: 1.7
